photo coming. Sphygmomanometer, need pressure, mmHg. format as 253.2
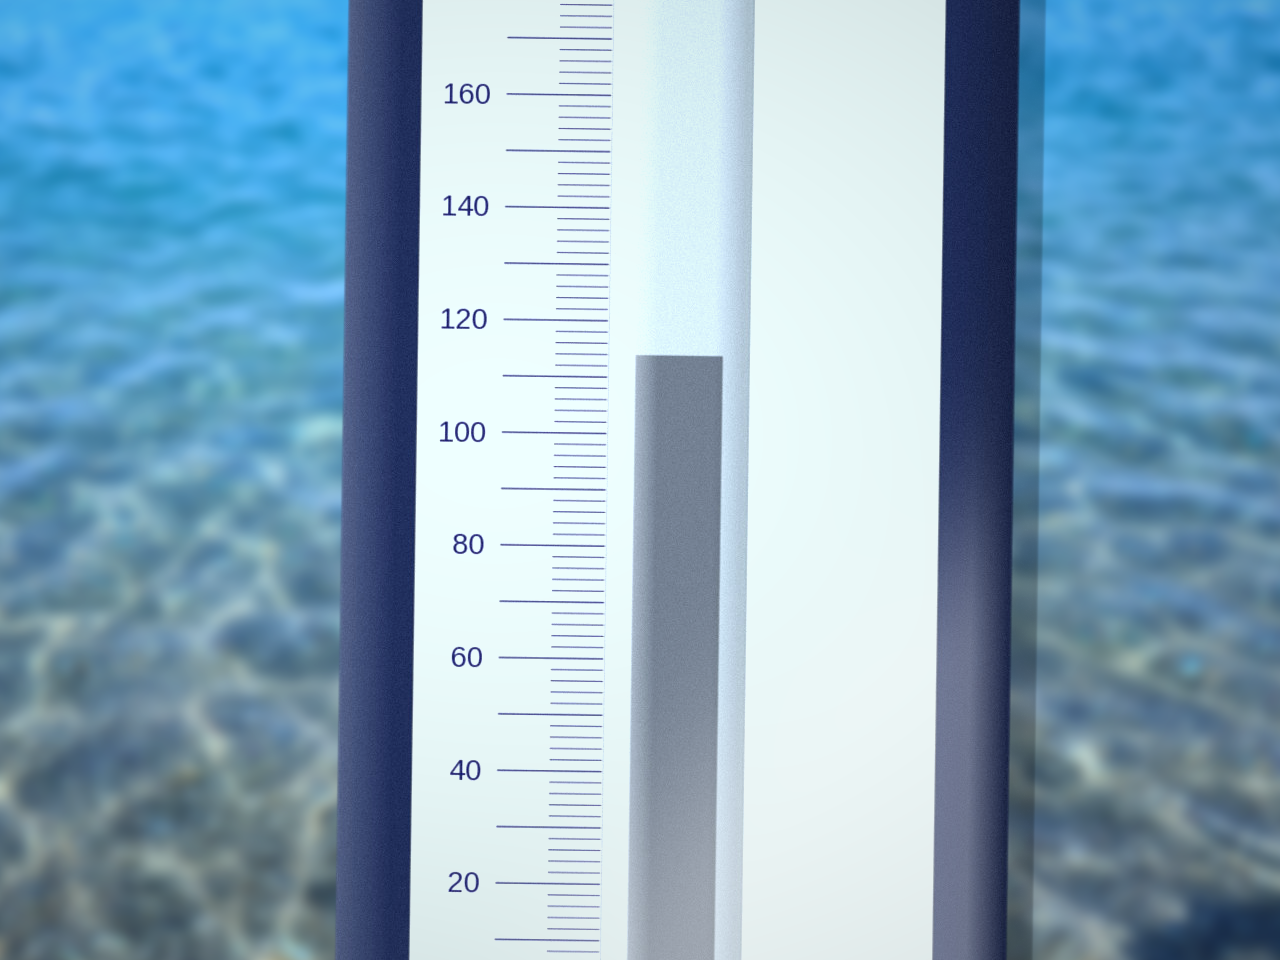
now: 114
